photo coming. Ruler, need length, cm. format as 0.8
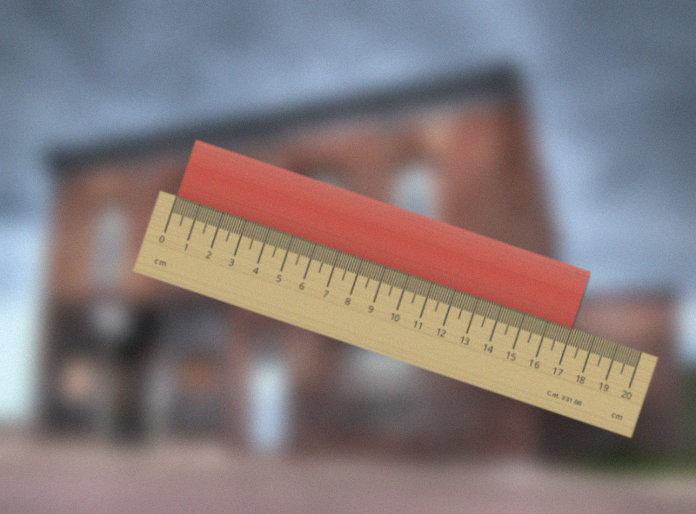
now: 17
